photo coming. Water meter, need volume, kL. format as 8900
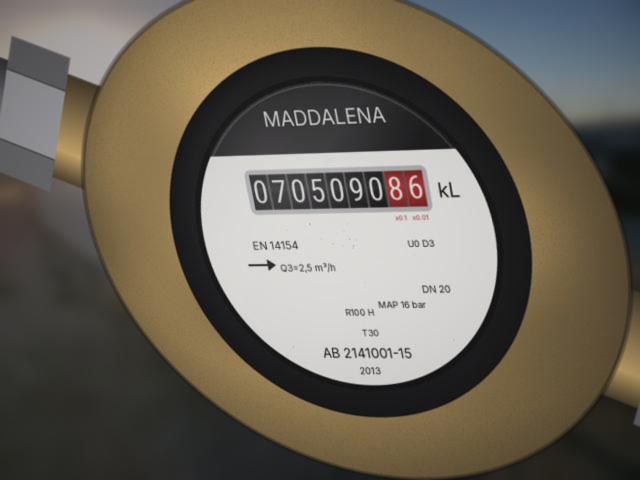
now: 705090.86
